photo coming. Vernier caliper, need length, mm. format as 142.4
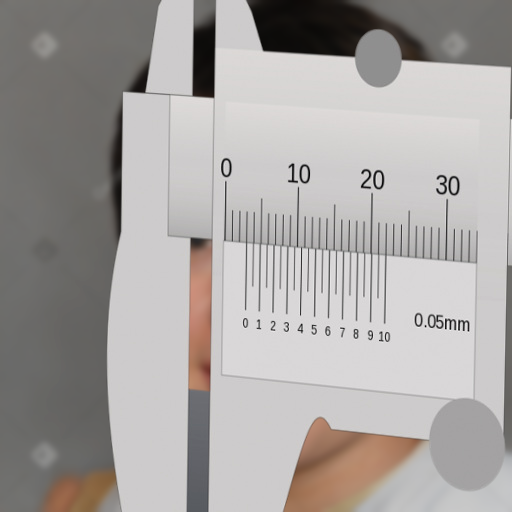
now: 3.0
